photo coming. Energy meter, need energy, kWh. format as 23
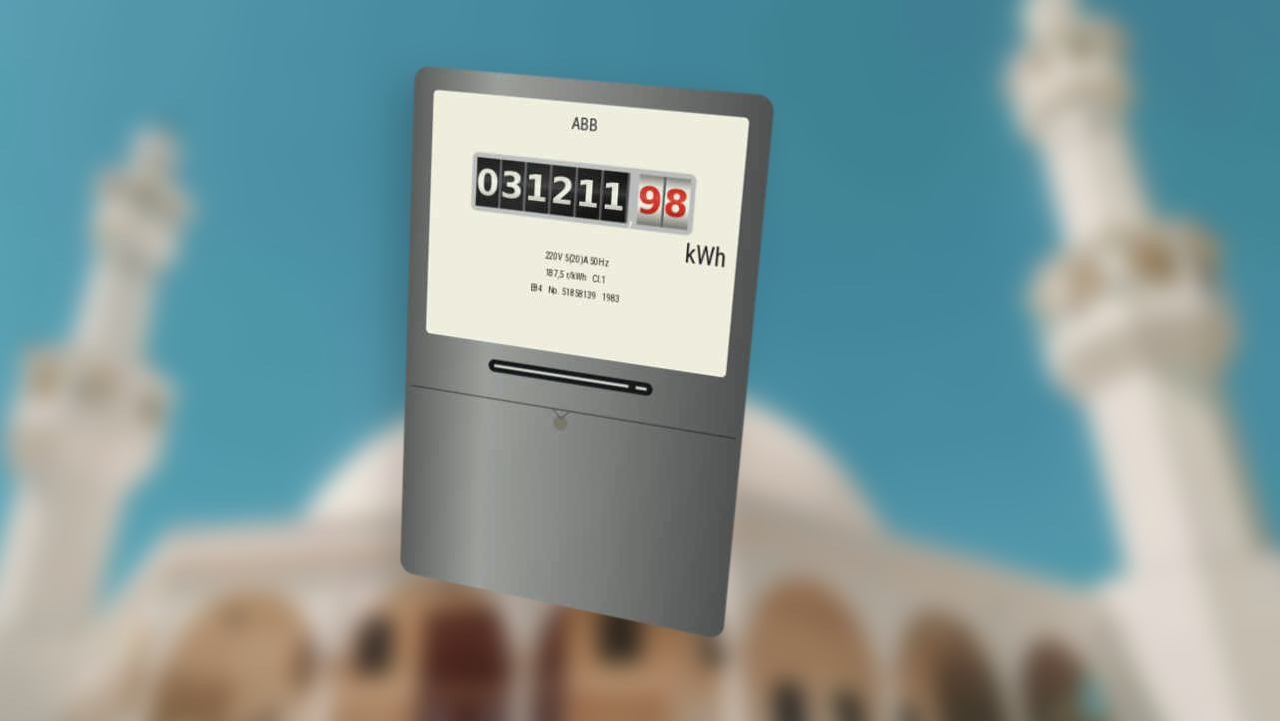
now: 31211.98
